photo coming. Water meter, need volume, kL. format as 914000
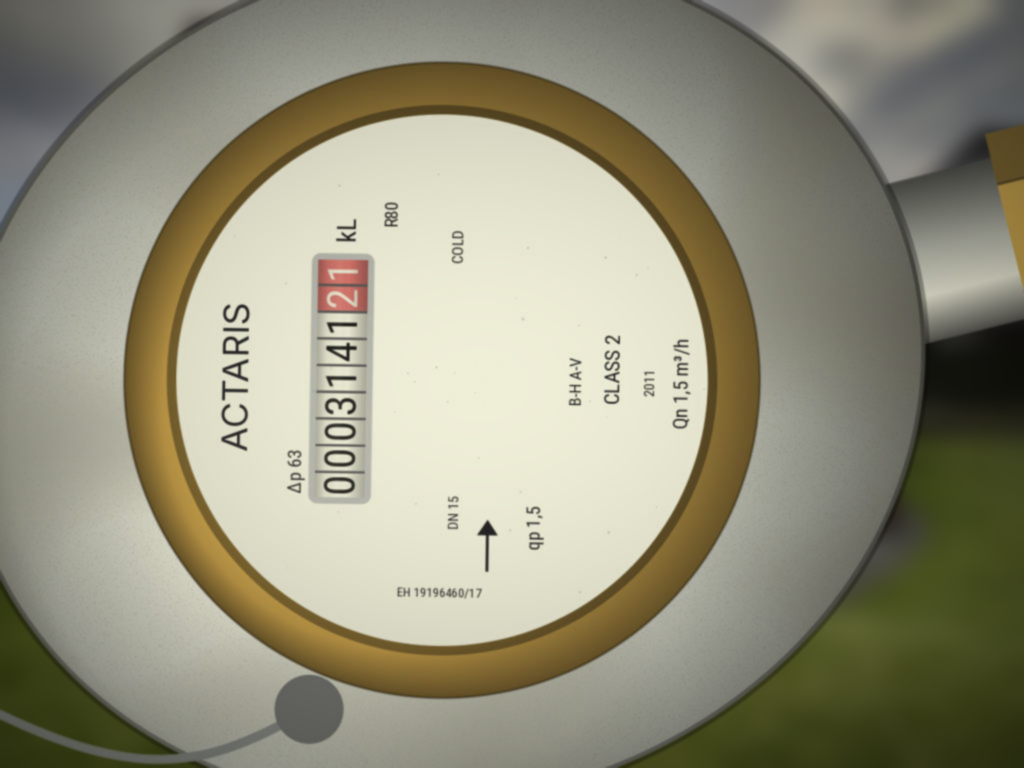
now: 3141.21
